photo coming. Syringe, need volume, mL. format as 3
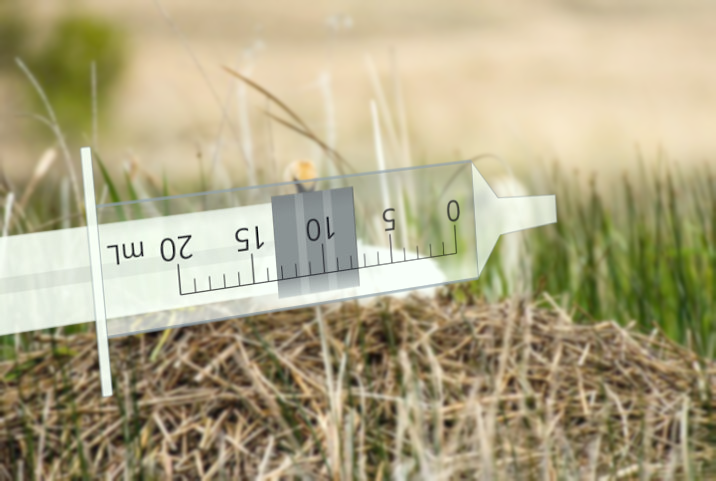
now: 7.5
